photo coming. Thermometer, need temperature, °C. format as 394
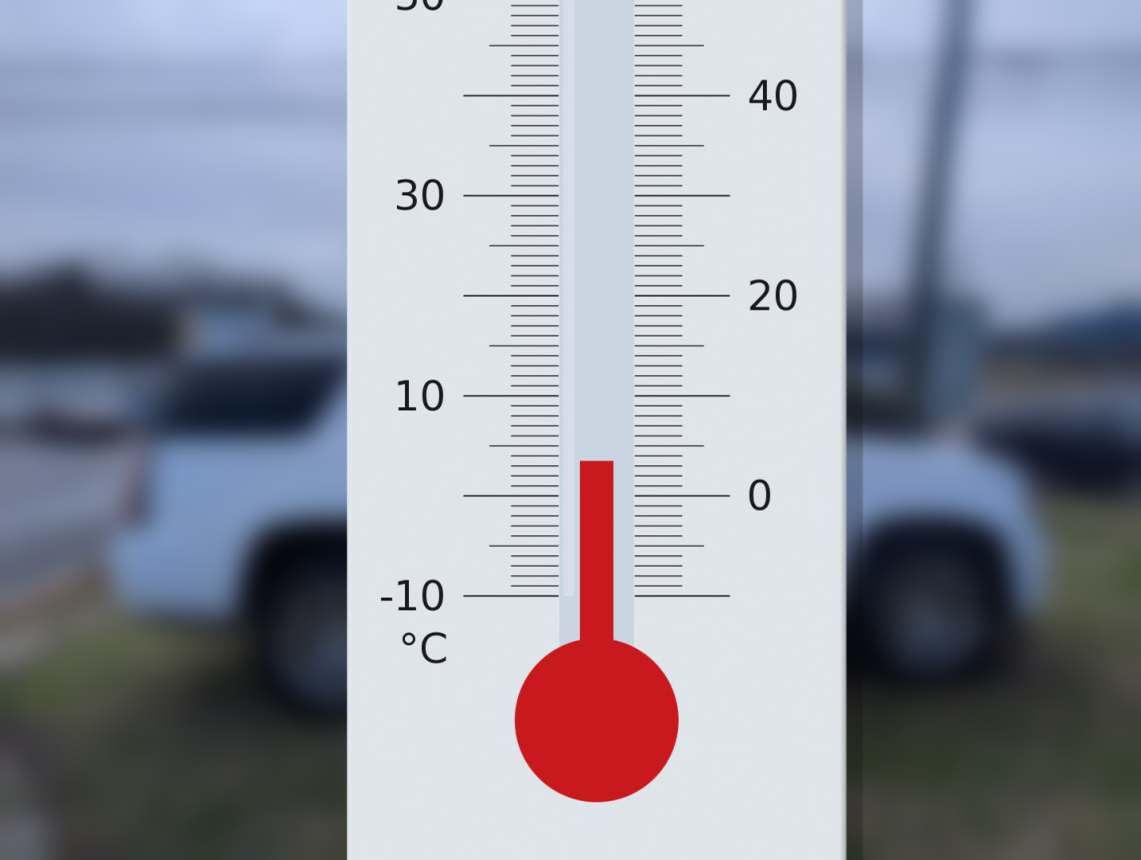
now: 3.5
